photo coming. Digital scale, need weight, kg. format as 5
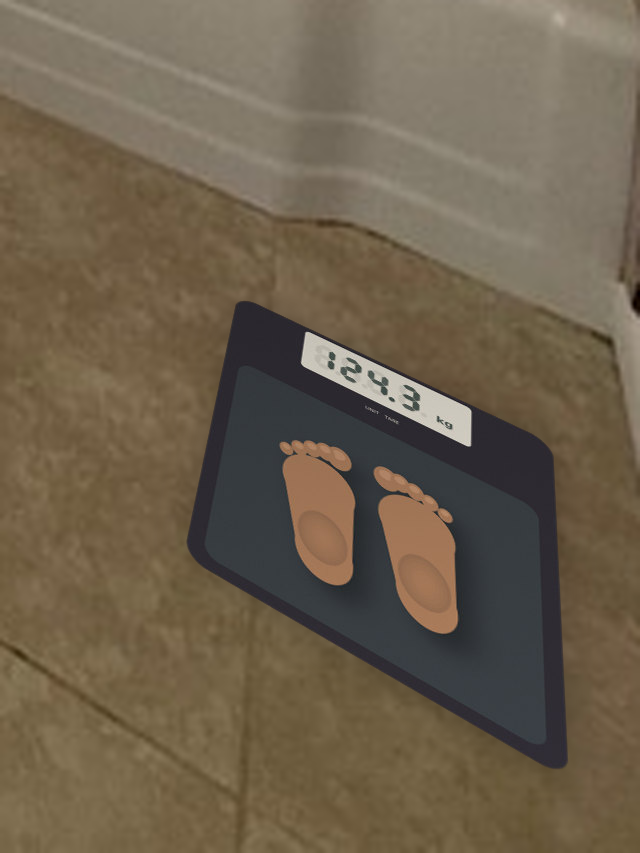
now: 124.3
